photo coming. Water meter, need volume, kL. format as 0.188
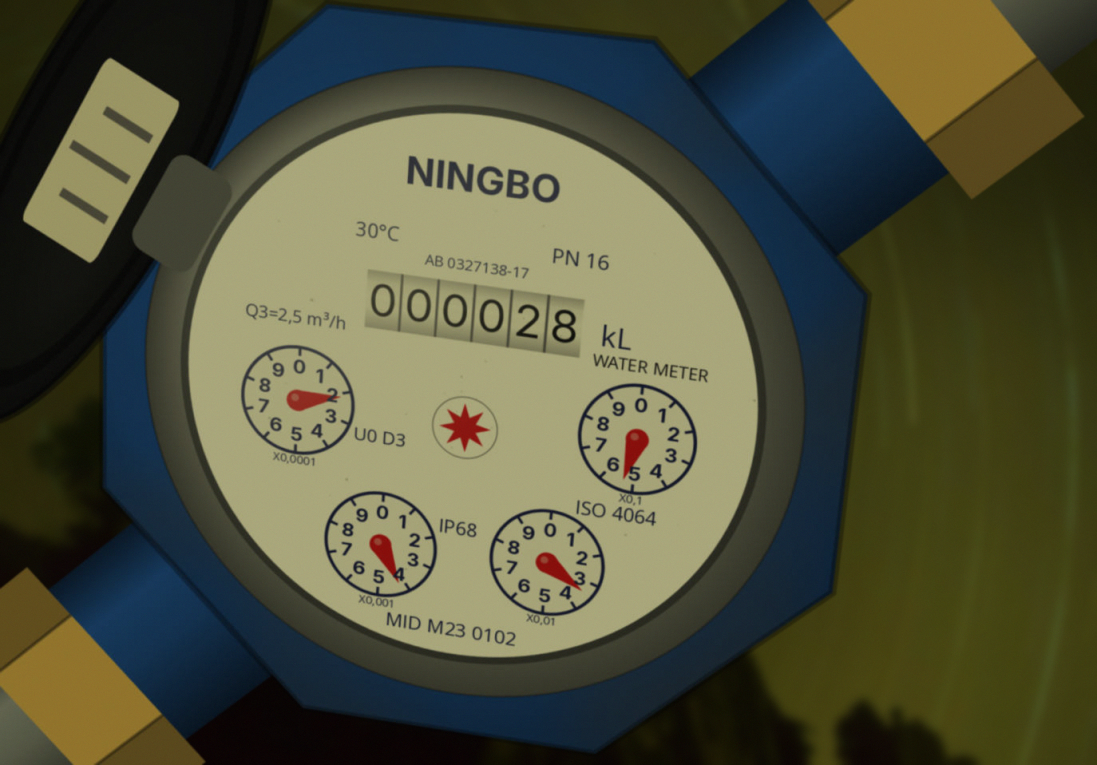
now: 28.5342
